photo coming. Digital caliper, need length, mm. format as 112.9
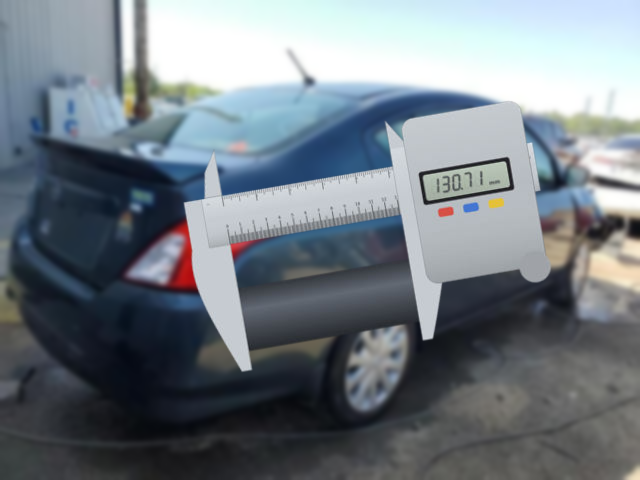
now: 130.71
